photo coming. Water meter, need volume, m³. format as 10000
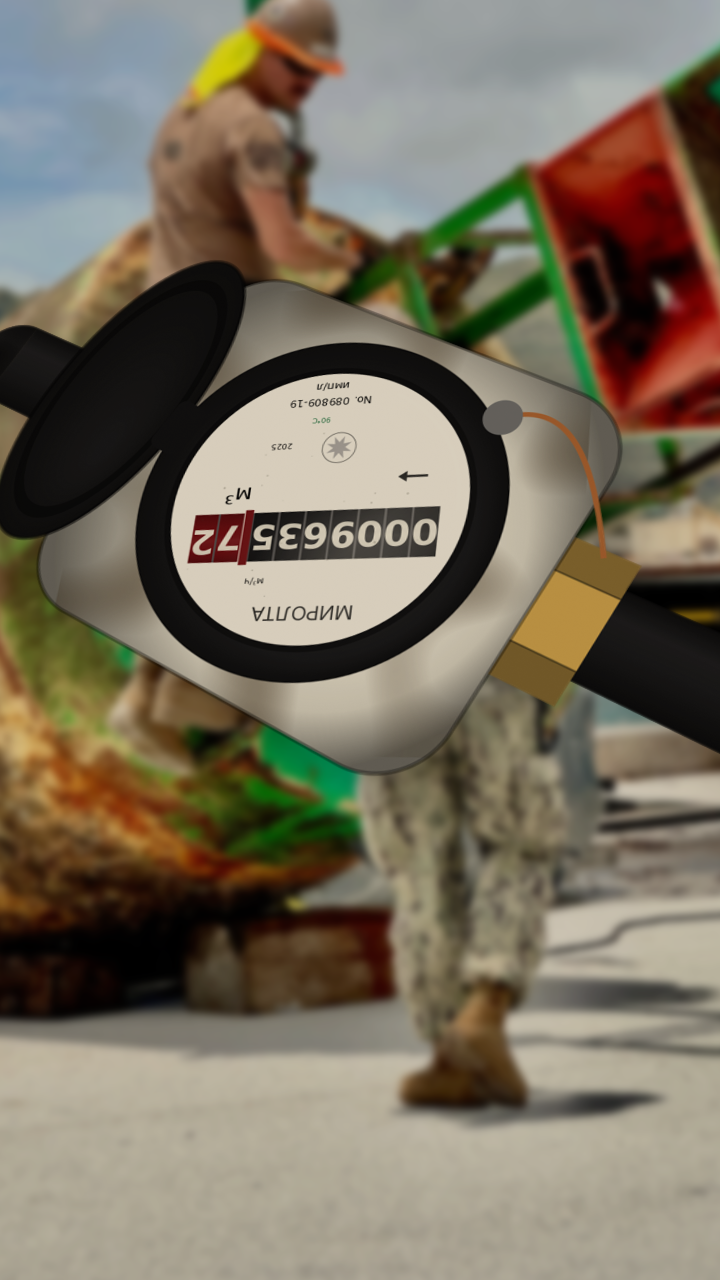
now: 9635.72
